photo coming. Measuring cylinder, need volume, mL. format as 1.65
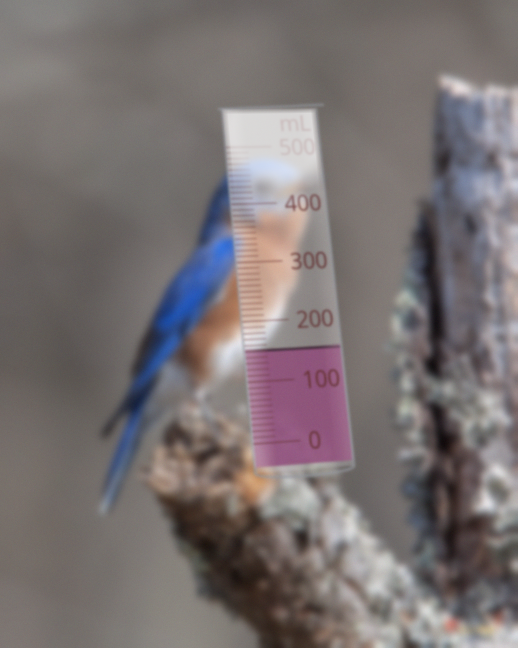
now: 150
